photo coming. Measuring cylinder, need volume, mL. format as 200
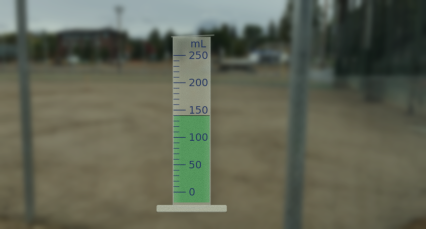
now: 140
